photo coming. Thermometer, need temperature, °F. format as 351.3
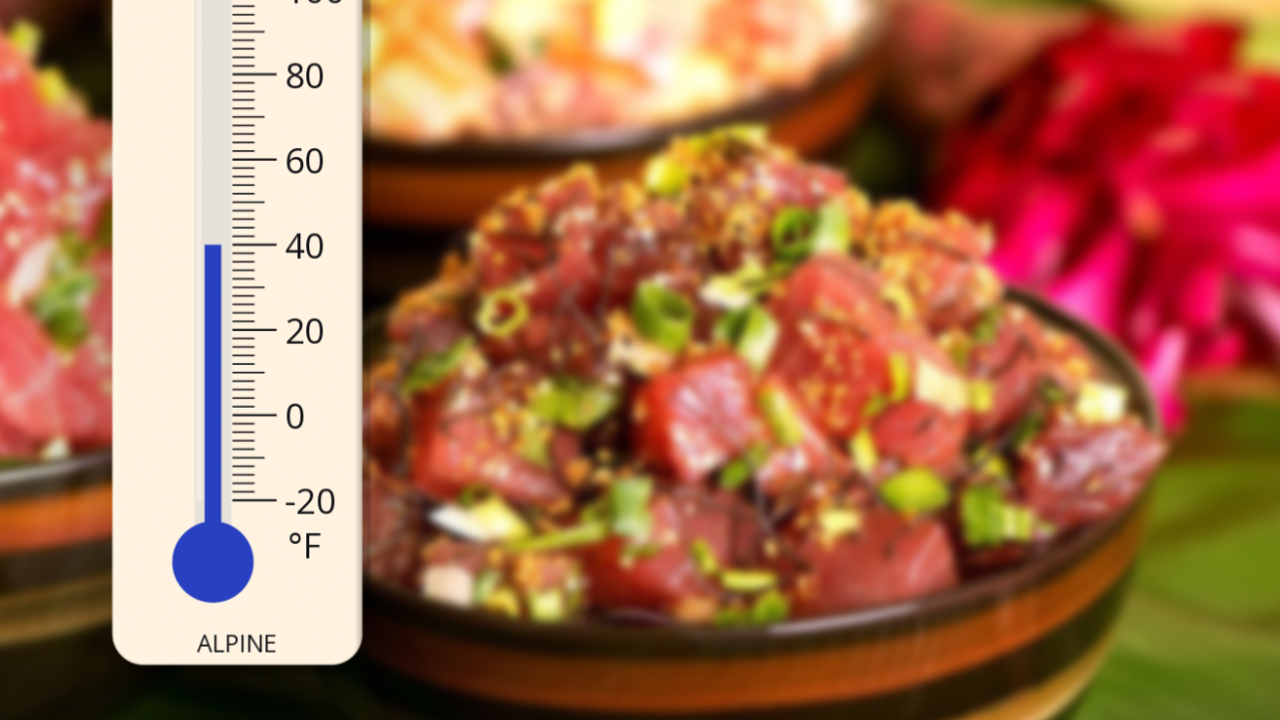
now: 40
